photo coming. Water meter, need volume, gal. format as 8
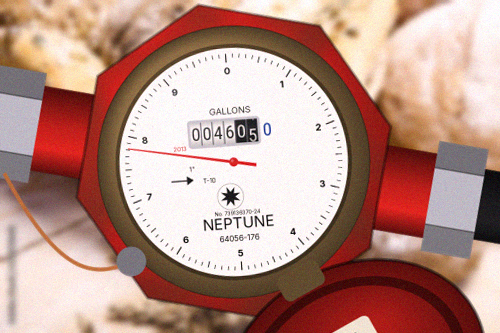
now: 46047.8
